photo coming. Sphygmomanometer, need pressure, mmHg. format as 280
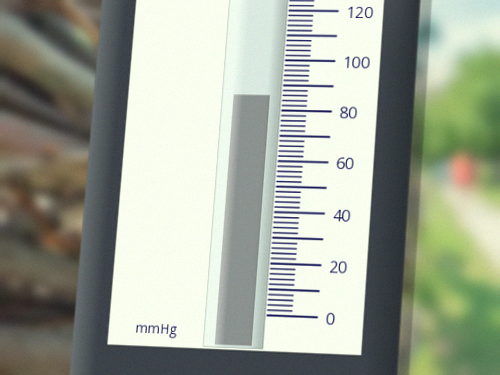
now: 86
